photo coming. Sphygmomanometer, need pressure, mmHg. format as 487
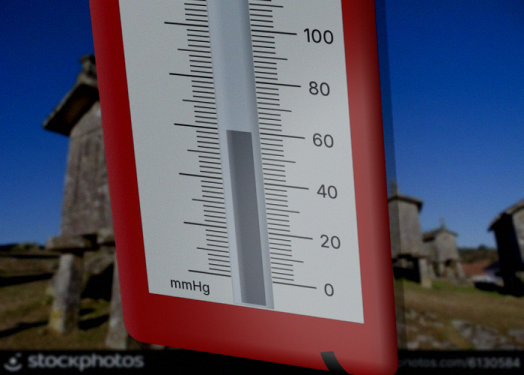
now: 60
